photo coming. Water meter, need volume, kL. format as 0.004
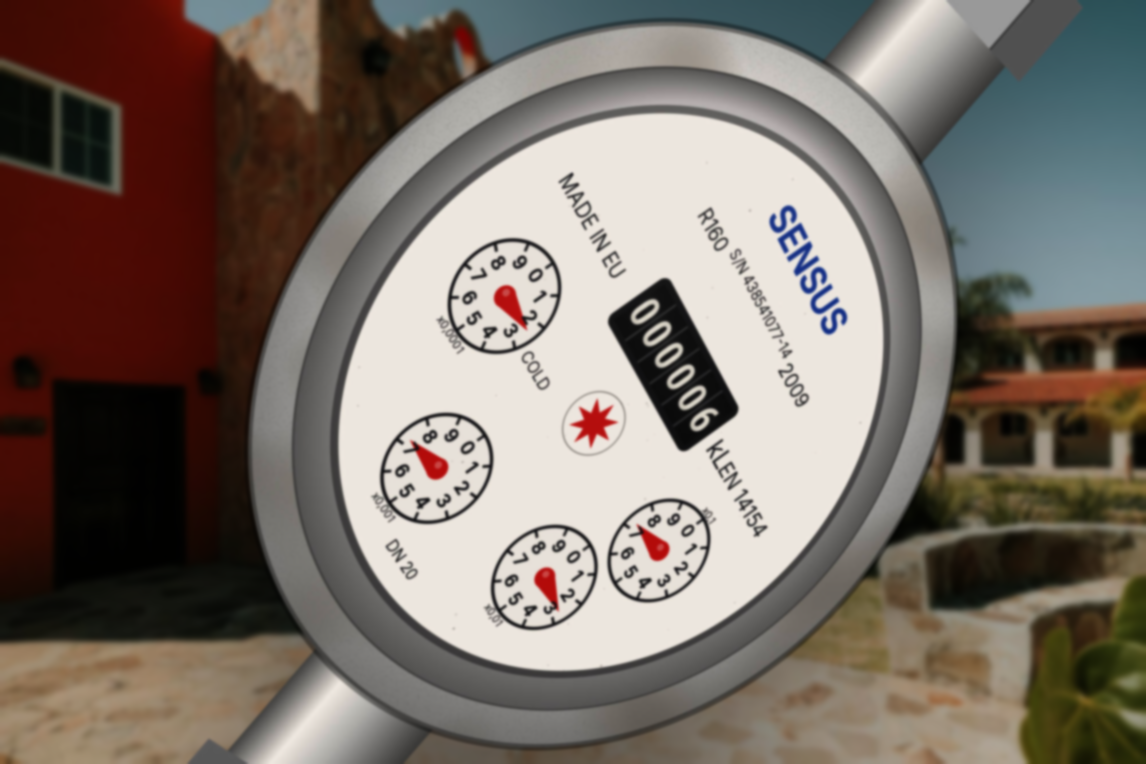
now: 6.7272
